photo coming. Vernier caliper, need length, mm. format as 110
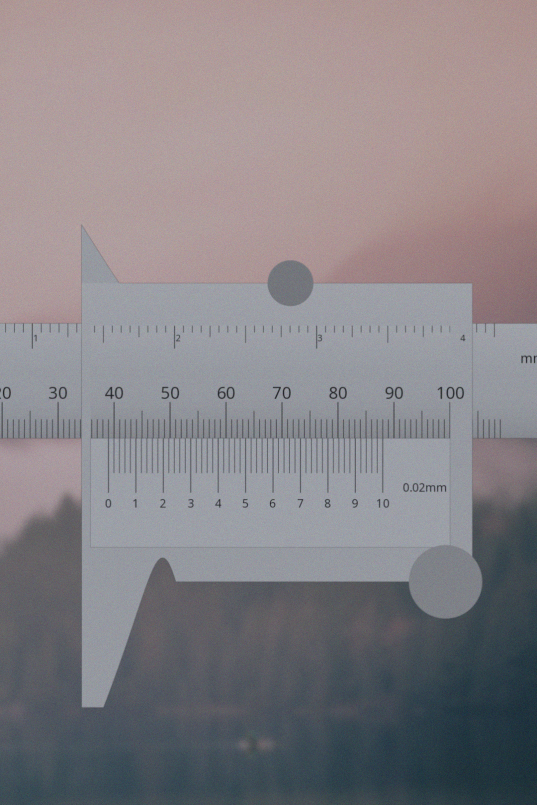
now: 39.0
